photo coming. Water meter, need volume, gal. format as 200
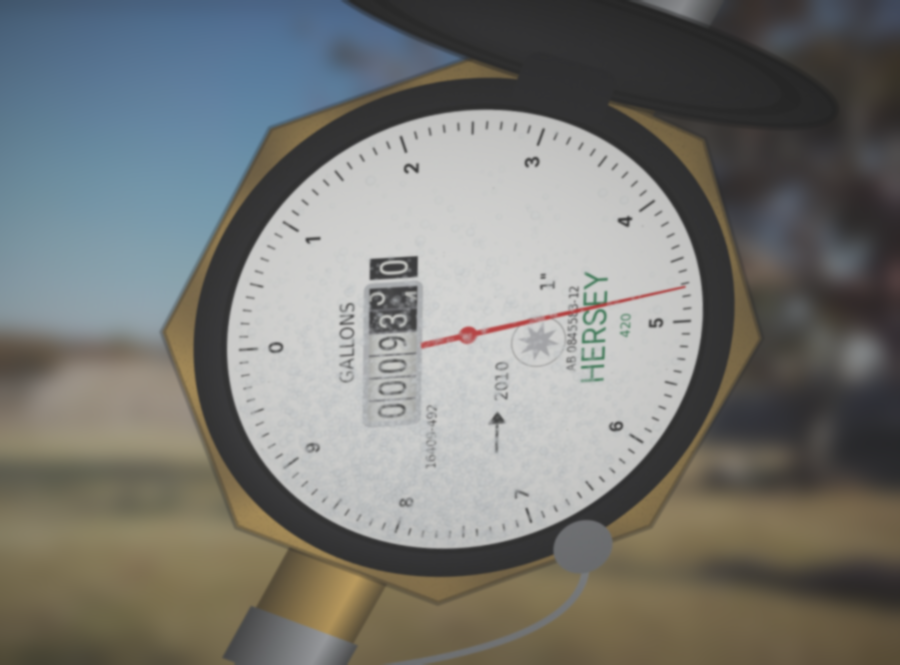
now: 9334.7
